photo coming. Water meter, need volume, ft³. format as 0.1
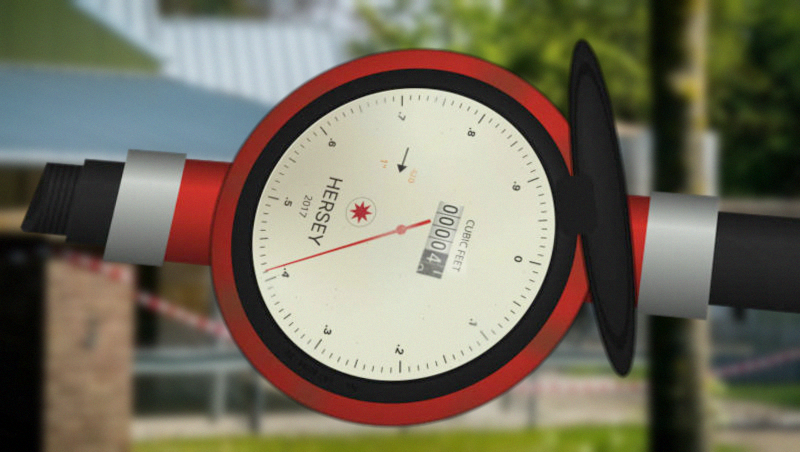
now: 41.41
